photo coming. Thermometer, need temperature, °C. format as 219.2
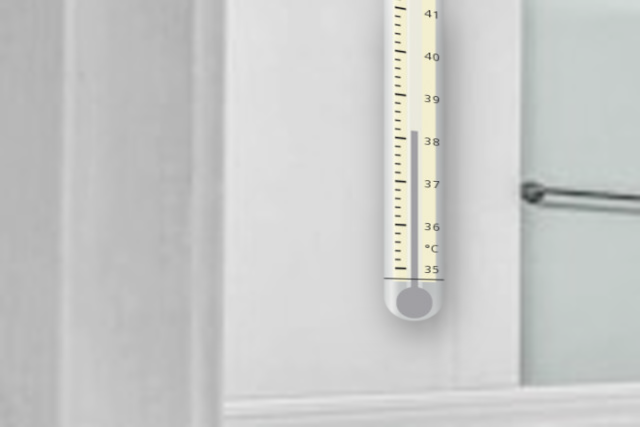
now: 38.2
